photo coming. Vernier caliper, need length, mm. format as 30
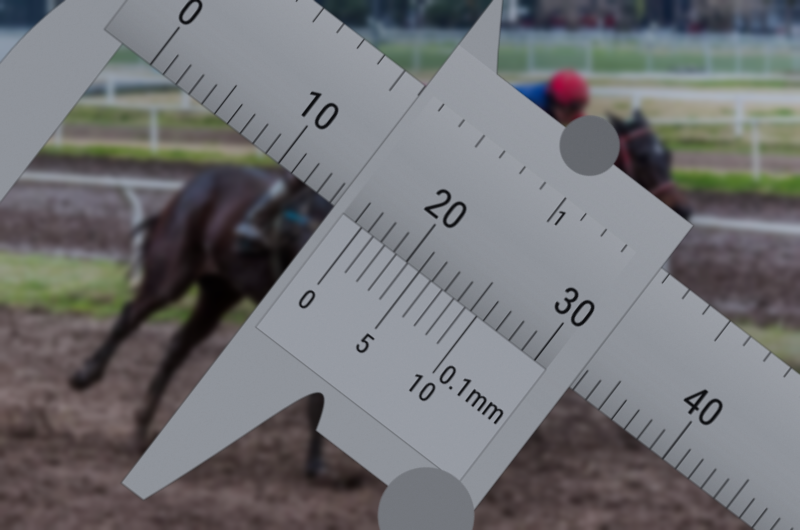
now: 16.5
